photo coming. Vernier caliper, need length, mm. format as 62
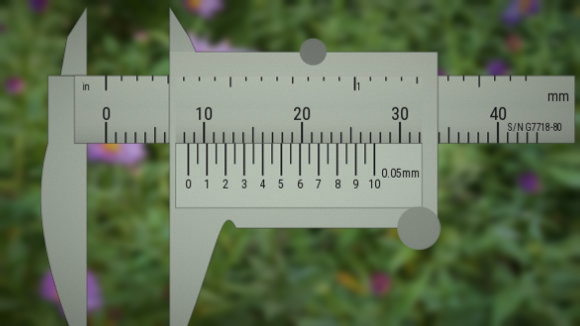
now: 8.4
